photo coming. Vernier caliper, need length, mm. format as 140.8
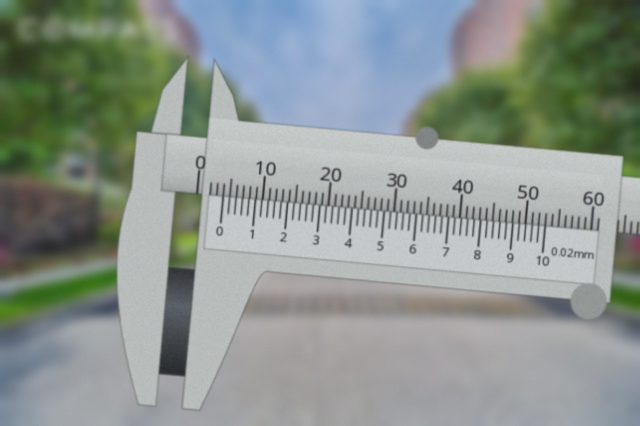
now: 4.0
